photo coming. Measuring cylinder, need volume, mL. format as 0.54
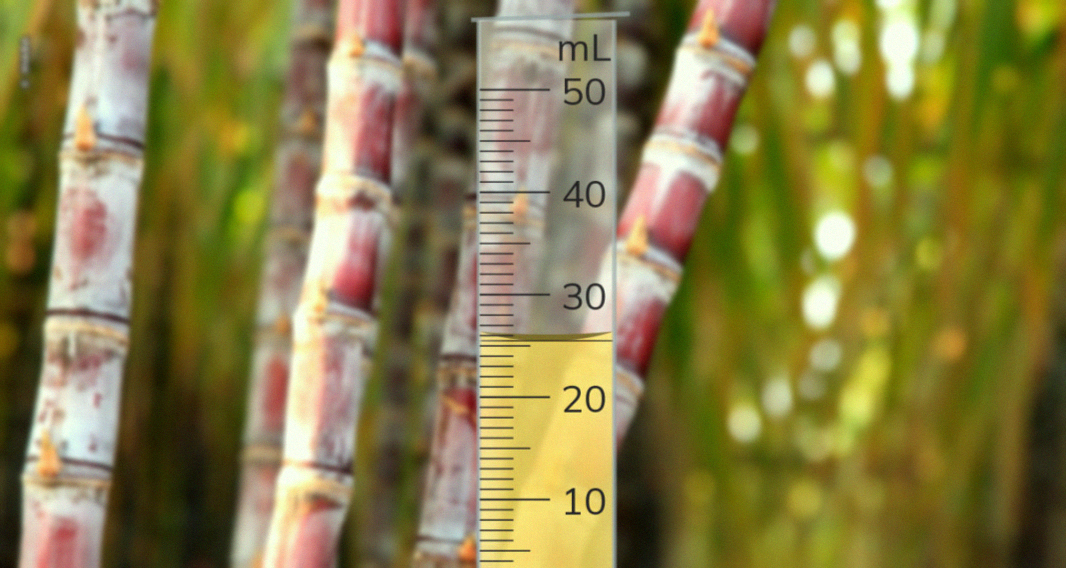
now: 25.5
